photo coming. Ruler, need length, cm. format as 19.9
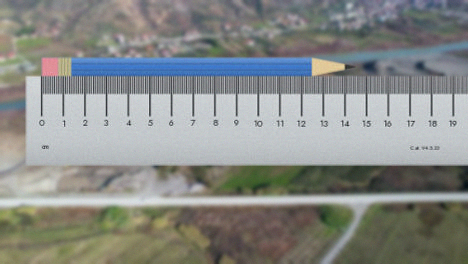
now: 14.5
